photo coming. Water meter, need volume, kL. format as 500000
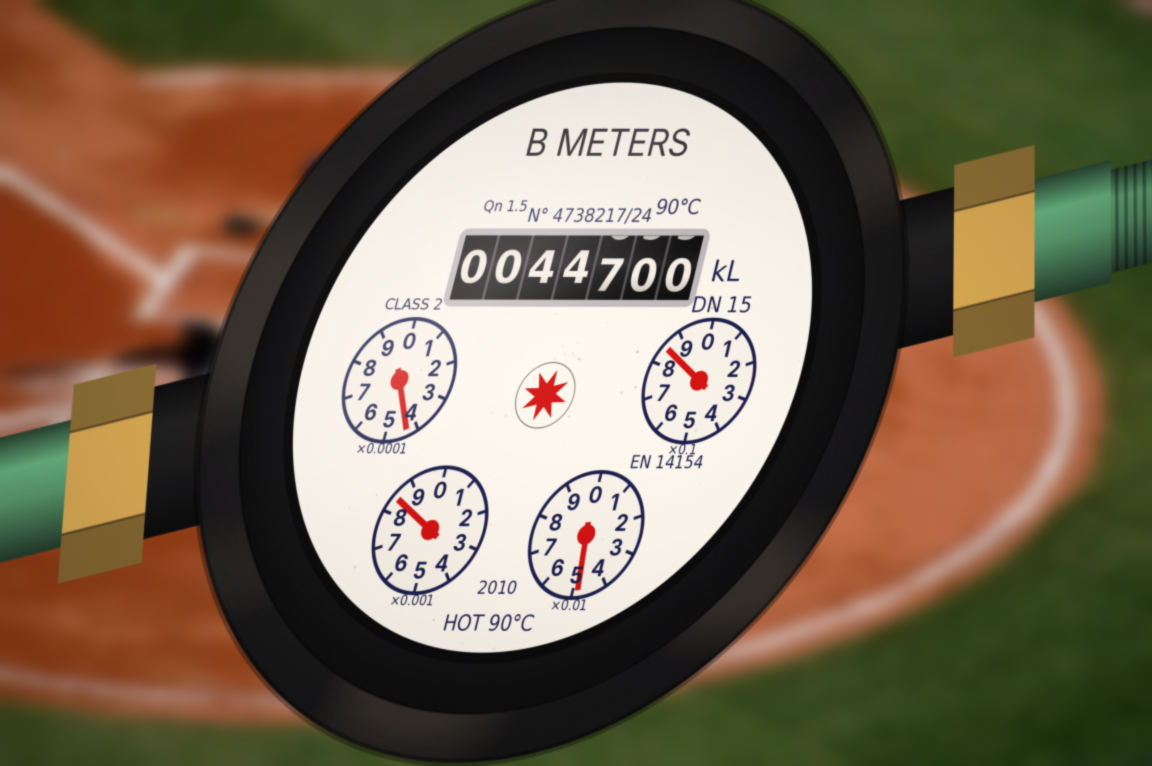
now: 44699.8484
